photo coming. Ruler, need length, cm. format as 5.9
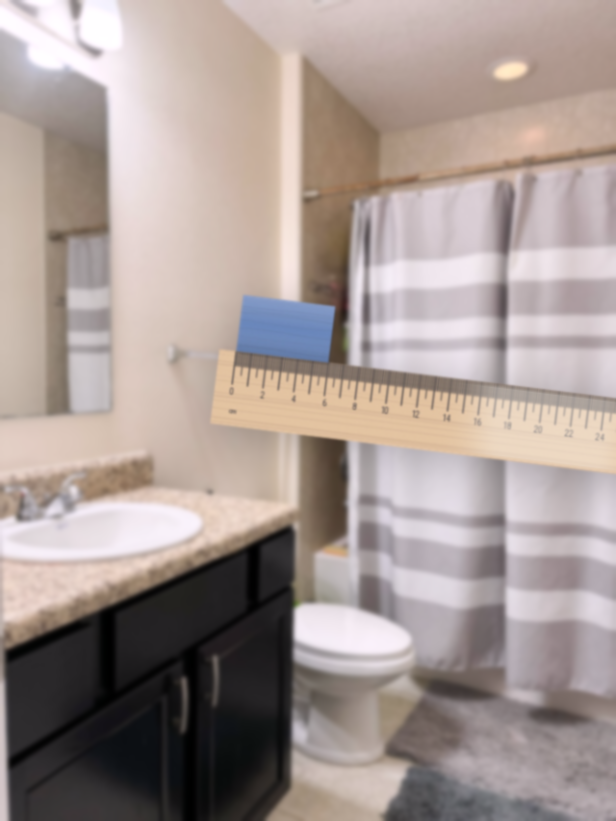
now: 6
